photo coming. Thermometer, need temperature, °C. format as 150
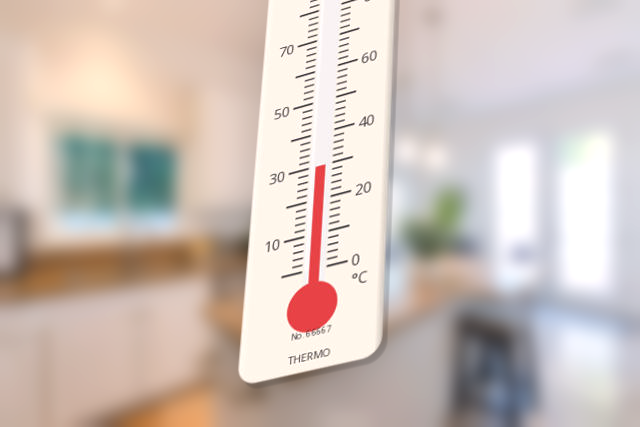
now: 30
